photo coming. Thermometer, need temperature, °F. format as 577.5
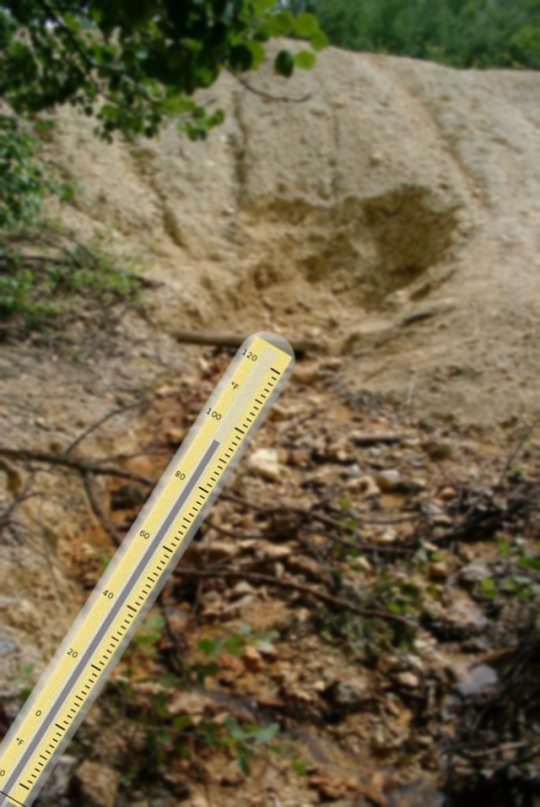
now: 94
